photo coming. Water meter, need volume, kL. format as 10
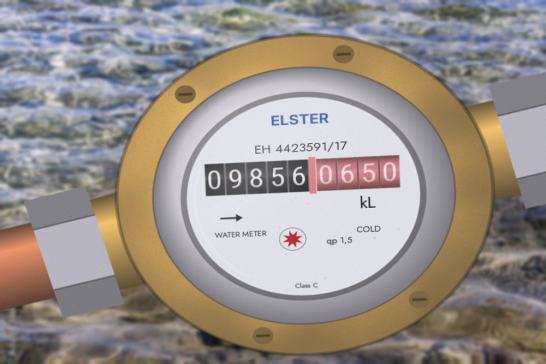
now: 9856.0650
